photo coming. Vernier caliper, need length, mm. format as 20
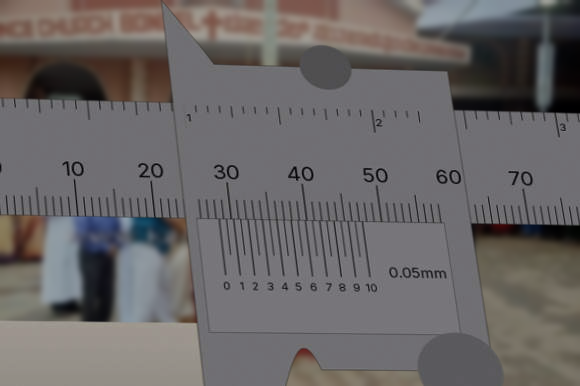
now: 28.4
